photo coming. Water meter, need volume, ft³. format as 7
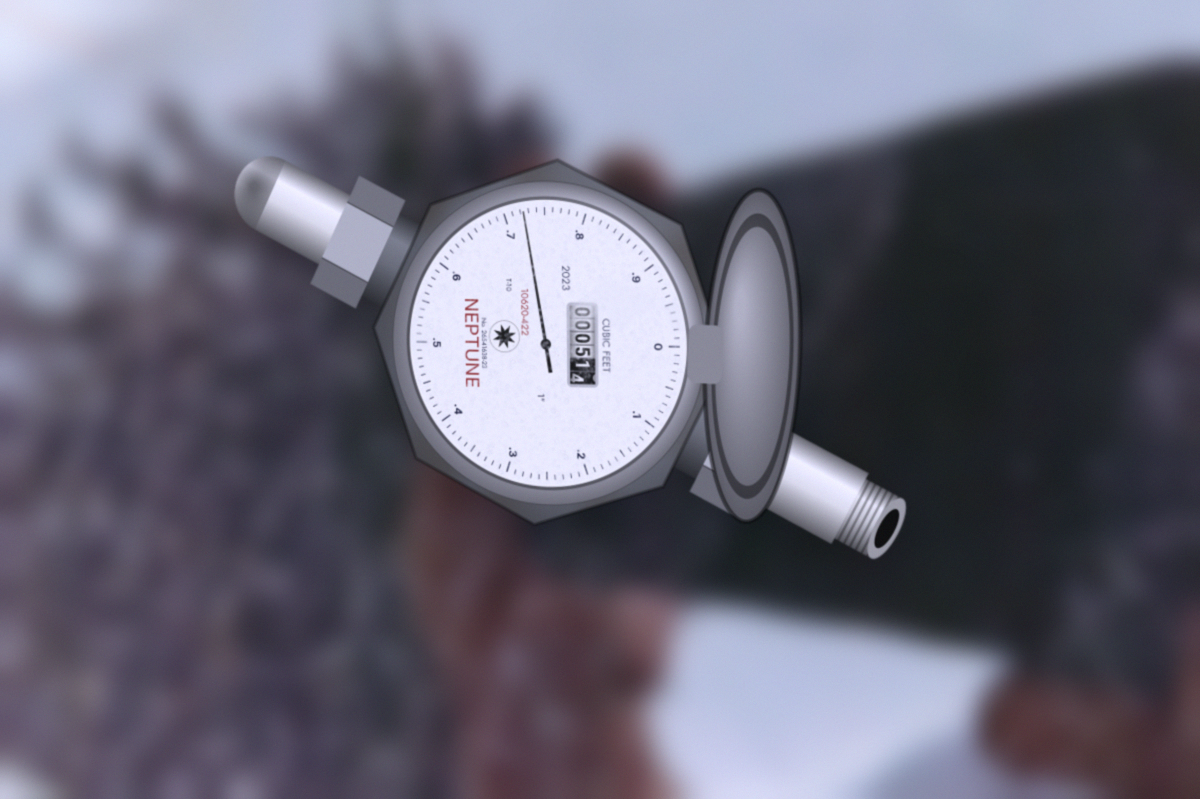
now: 513.72
